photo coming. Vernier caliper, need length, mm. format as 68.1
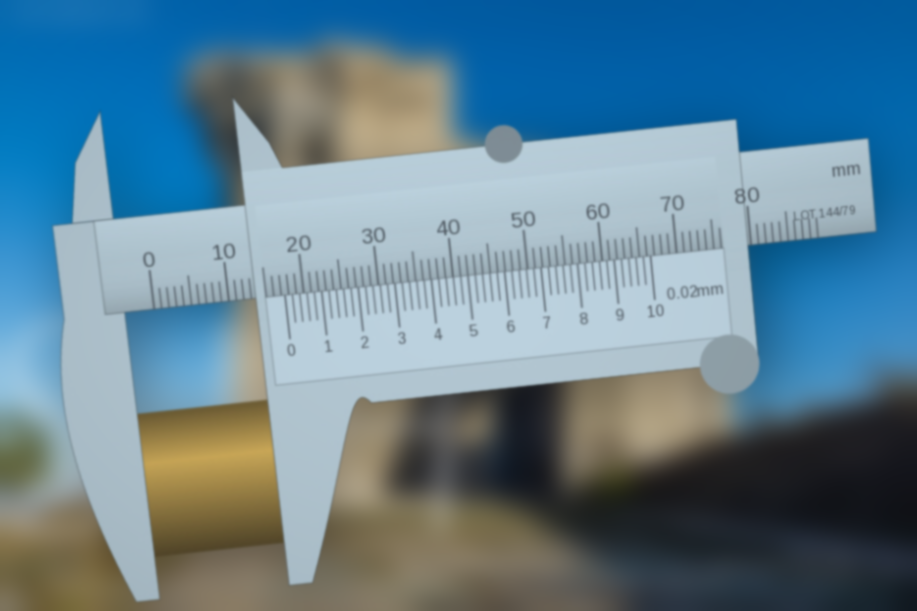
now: 17.5
